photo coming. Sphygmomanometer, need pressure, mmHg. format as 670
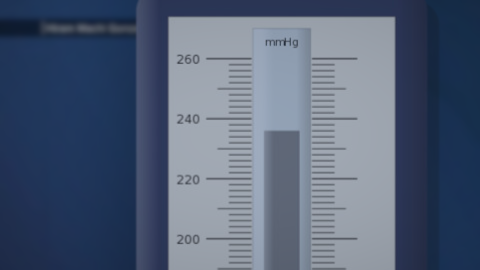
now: 236
